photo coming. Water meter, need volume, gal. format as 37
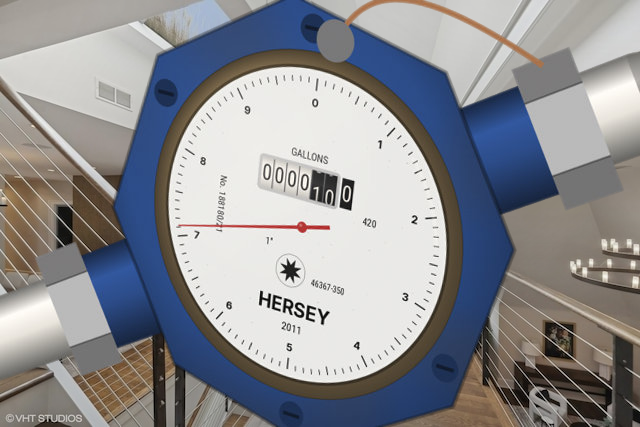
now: 97.1
